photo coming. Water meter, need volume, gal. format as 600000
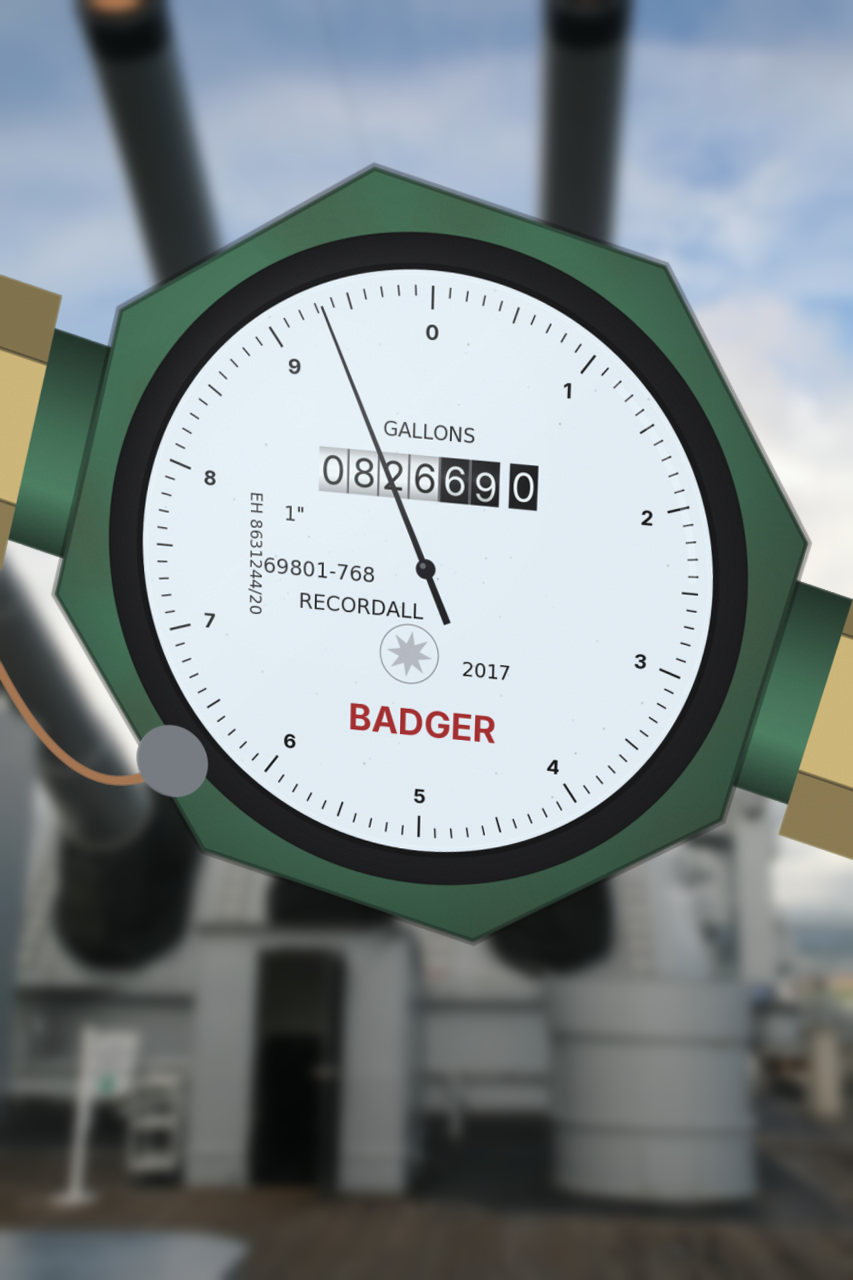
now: 826689.3
